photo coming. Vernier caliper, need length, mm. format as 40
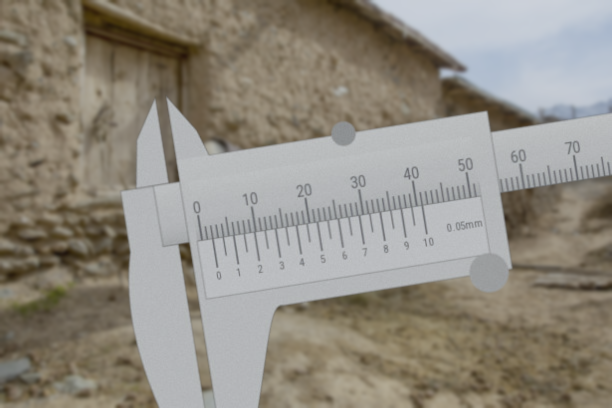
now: 2.0
